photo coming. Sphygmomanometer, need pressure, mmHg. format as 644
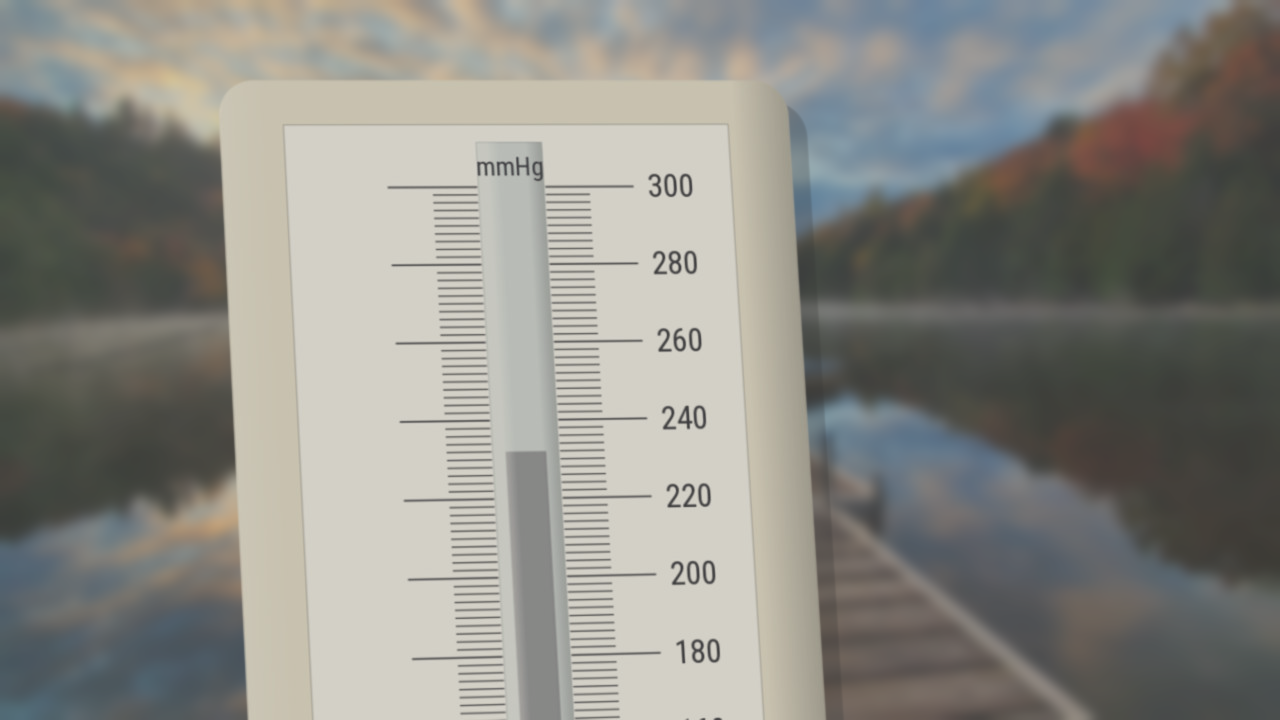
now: 232
